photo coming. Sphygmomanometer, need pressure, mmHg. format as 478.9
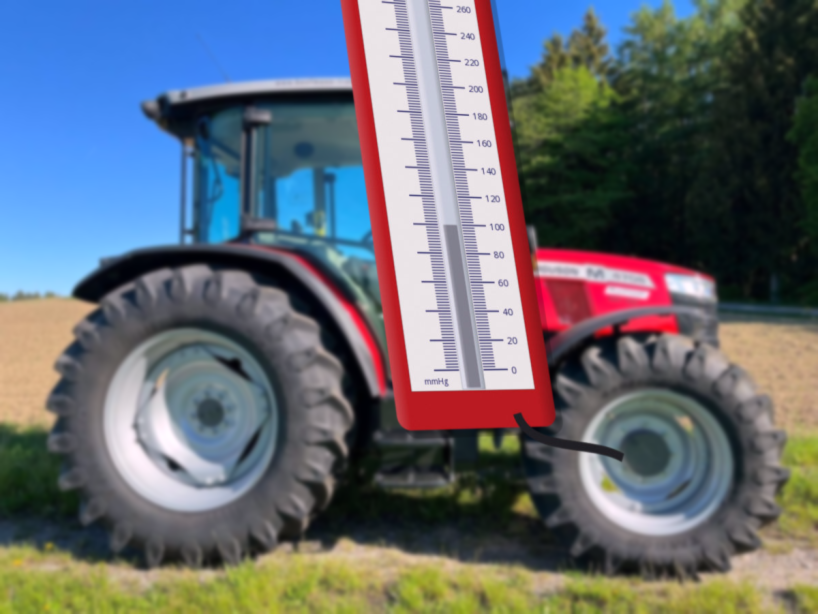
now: 100
